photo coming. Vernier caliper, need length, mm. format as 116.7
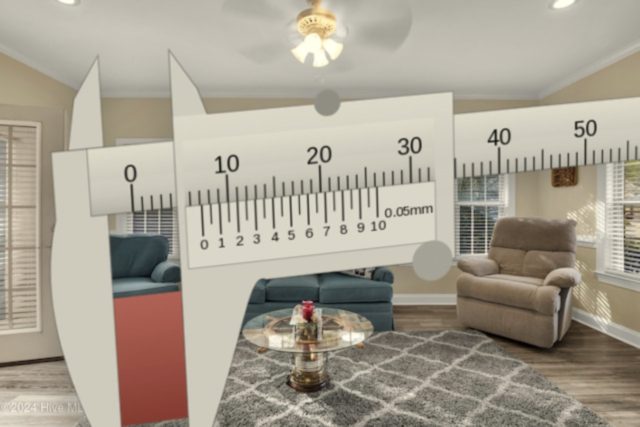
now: 7.2
